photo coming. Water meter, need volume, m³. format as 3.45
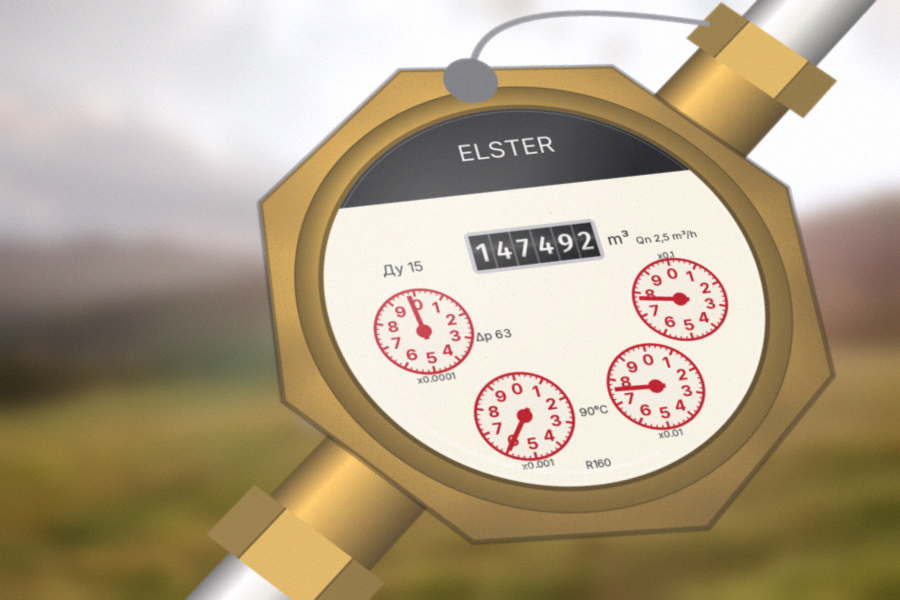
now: 147492.7759
